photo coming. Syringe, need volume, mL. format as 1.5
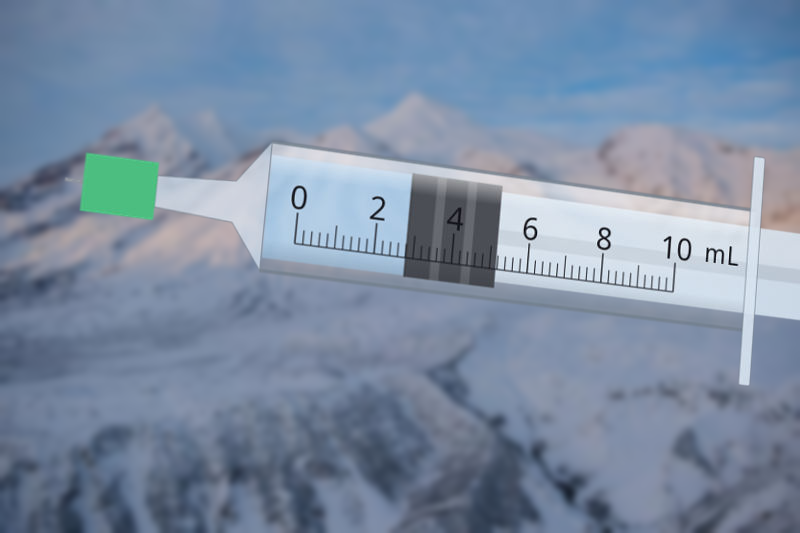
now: 2.8
